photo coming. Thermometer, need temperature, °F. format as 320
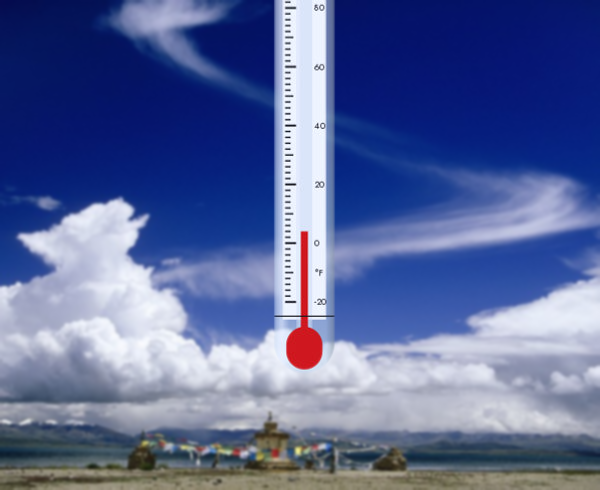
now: 4
